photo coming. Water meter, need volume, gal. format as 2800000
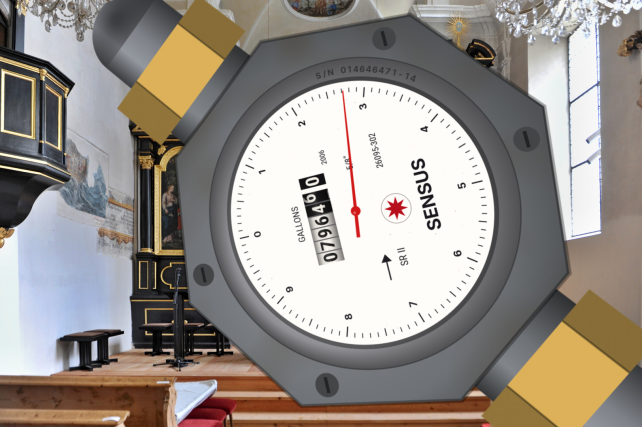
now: 796462.7
